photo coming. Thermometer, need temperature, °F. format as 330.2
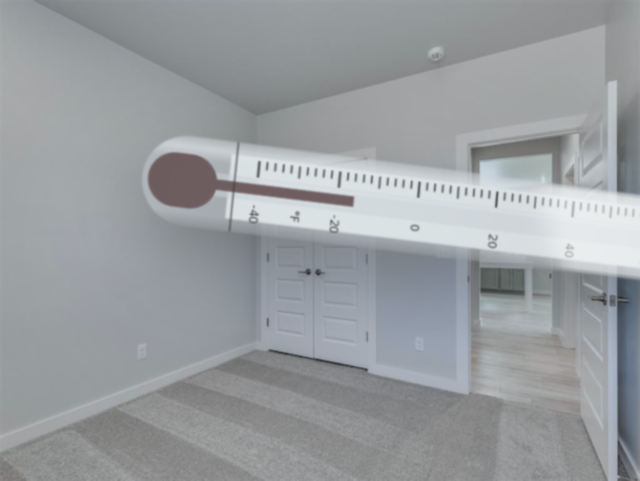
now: -16
